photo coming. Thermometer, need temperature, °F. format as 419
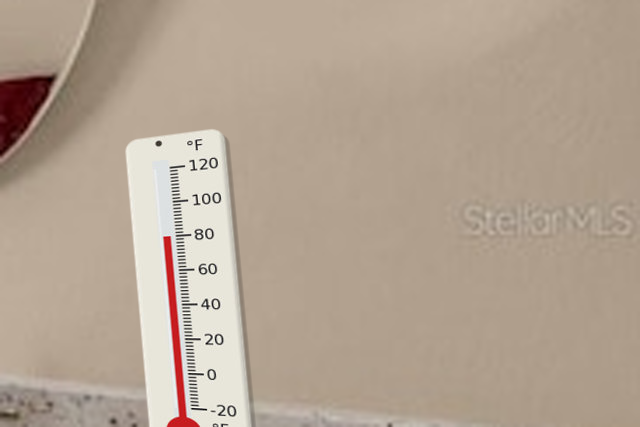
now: 80
